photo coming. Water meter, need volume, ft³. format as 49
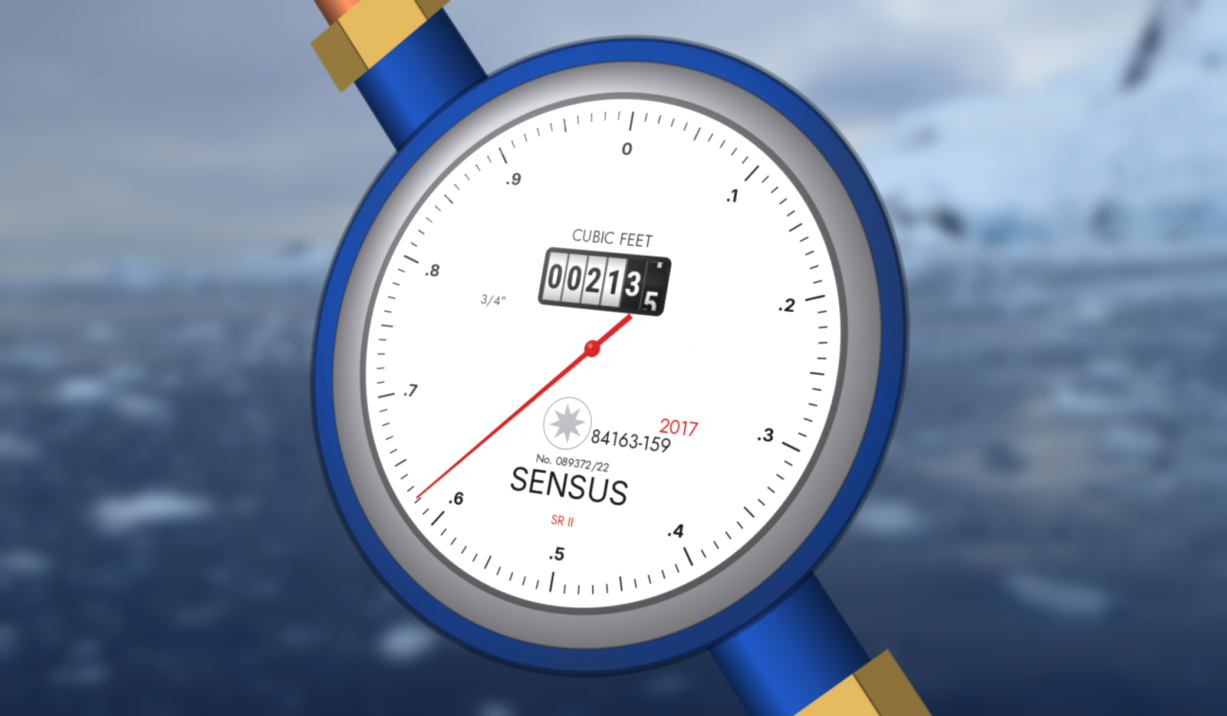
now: 2134.62
